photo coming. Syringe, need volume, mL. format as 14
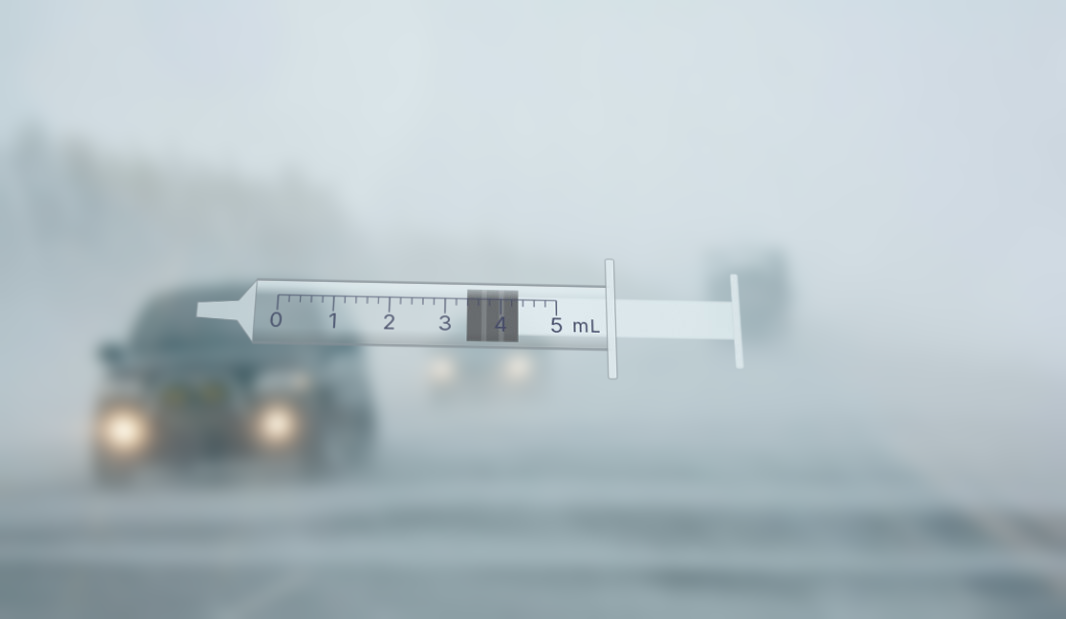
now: 3.4
